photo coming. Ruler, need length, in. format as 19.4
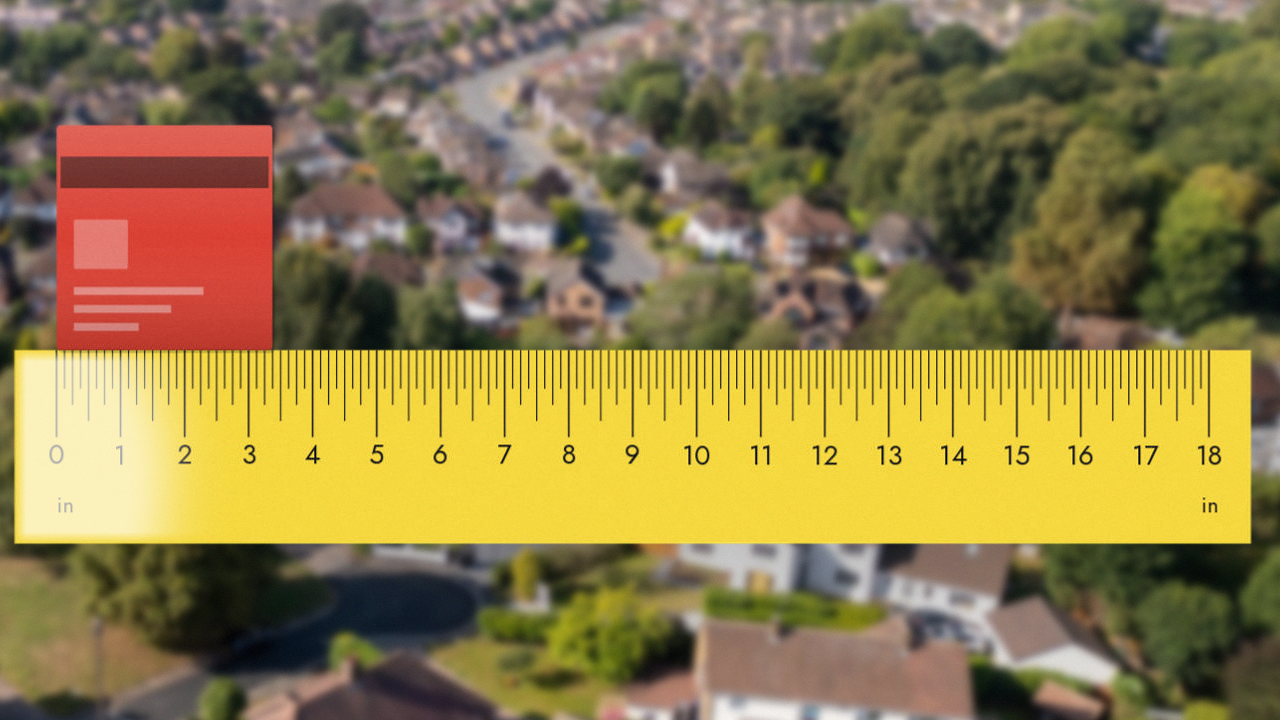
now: 3.375
